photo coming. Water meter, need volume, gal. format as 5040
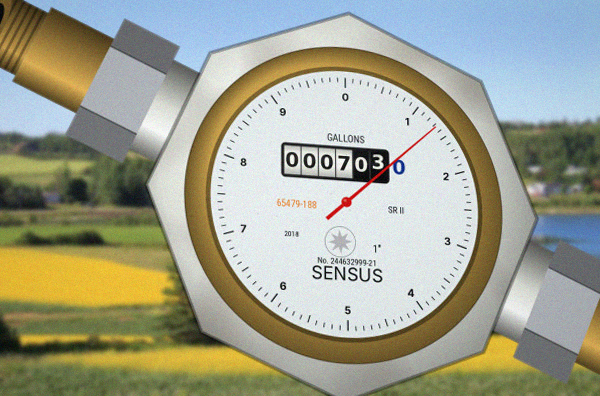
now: 7031.3
